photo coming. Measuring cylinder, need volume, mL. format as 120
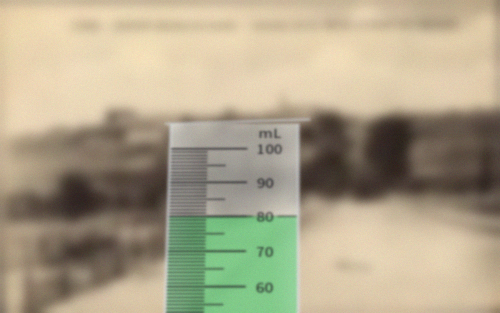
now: 80
